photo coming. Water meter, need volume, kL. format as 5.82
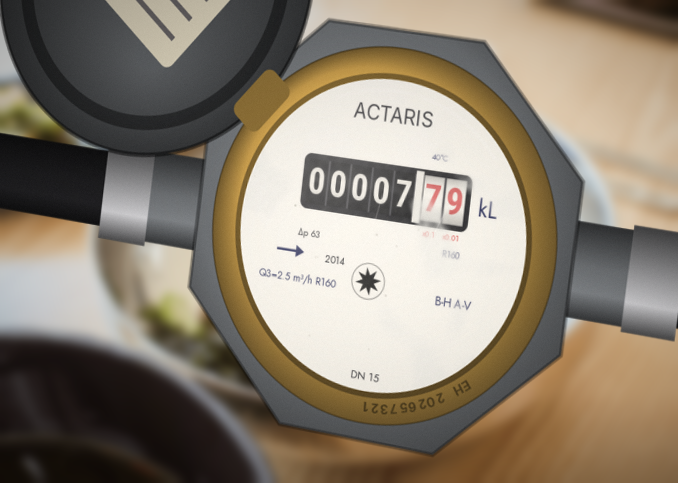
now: 7.79
